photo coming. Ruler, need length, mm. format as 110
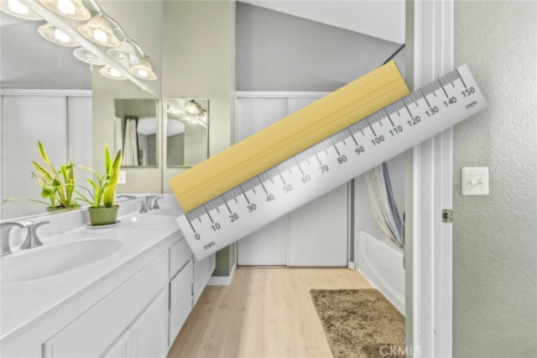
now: 125
